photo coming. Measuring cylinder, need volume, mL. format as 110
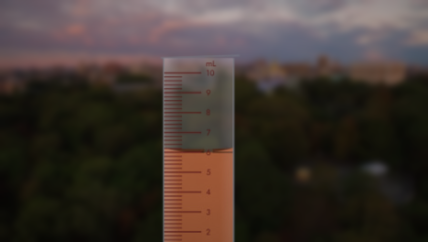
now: 6
